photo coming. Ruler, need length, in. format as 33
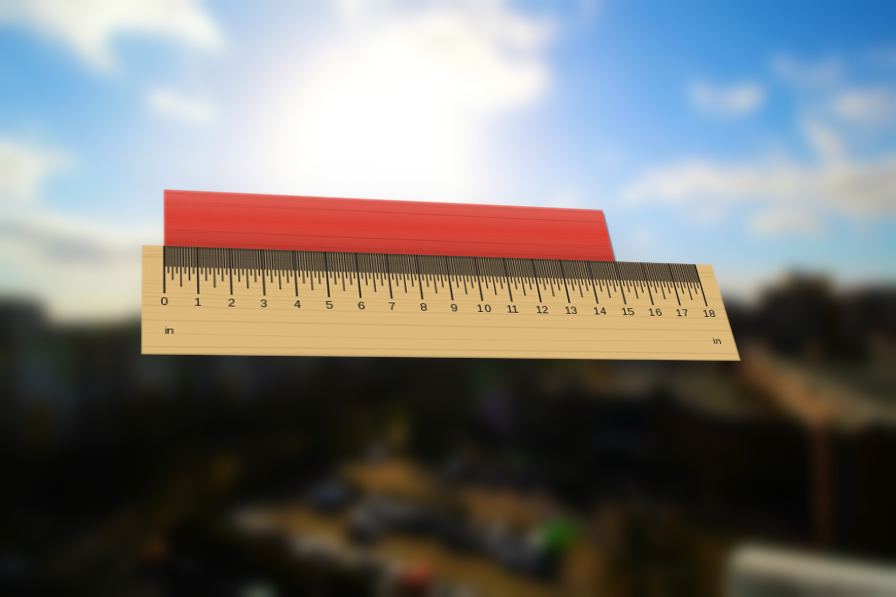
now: 15
